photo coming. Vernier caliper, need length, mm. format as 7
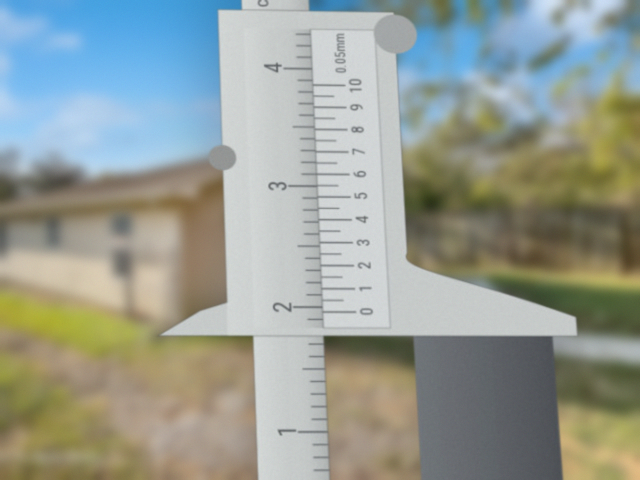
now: 19.6
